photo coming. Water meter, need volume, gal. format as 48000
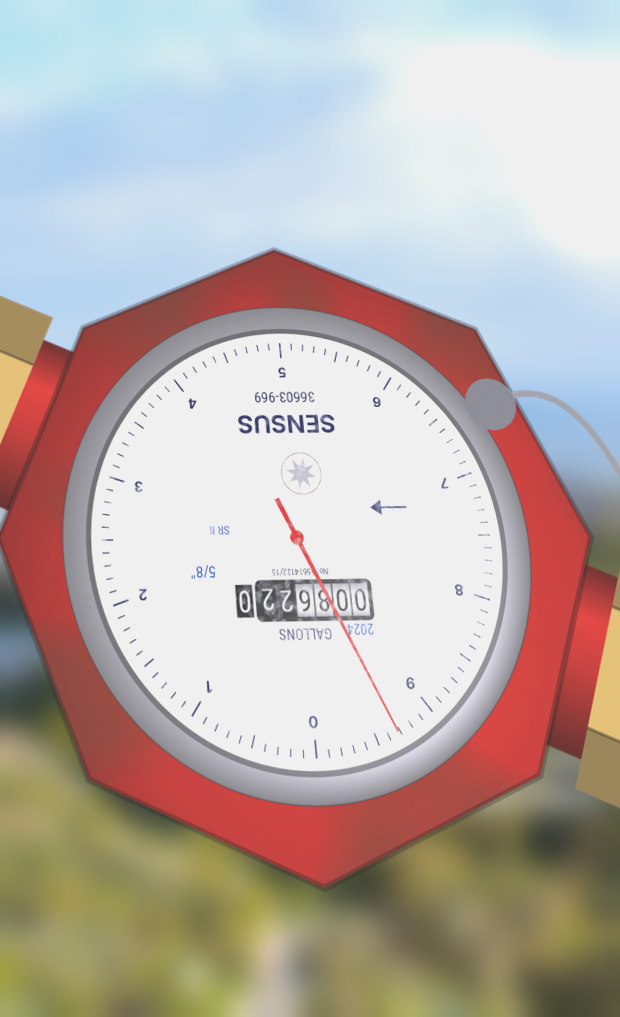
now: 86219.3
